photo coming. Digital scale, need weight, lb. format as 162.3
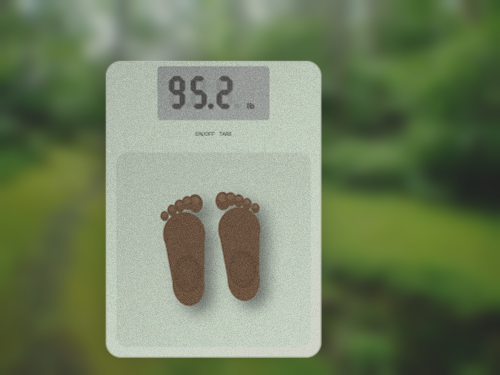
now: 95.2
